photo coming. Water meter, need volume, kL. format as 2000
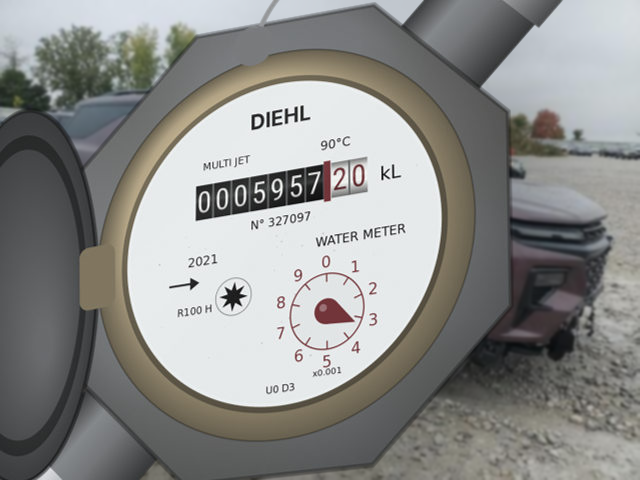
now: 5957.203
